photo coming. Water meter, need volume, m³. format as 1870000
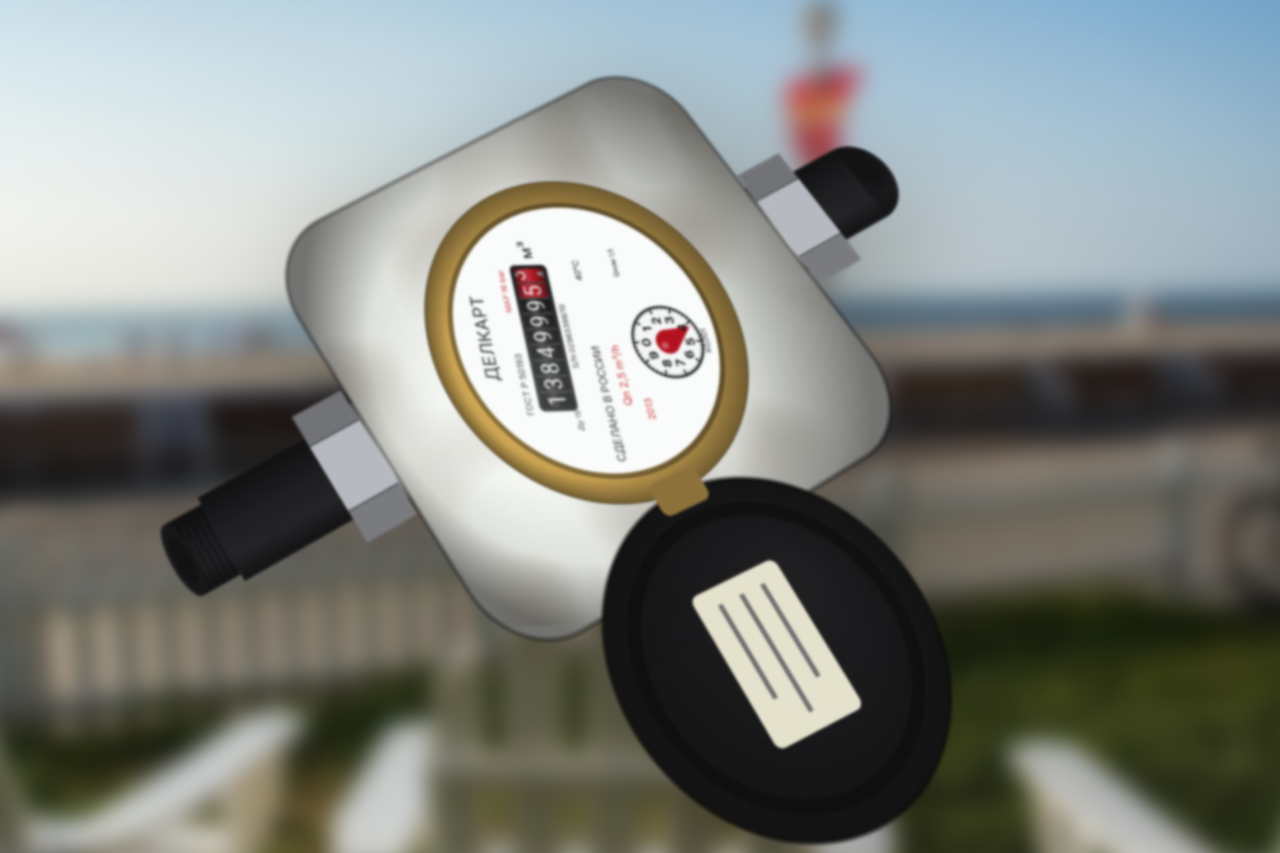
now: 1384999.534
